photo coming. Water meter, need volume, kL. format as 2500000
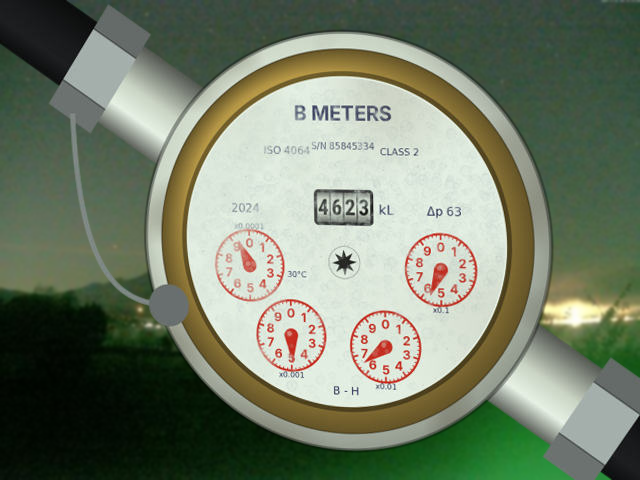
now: 4623.5649
